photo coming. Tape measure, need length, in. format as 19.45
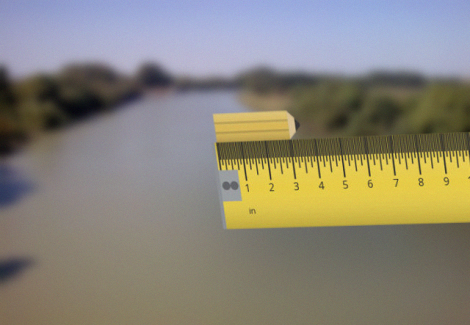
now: 3.5
